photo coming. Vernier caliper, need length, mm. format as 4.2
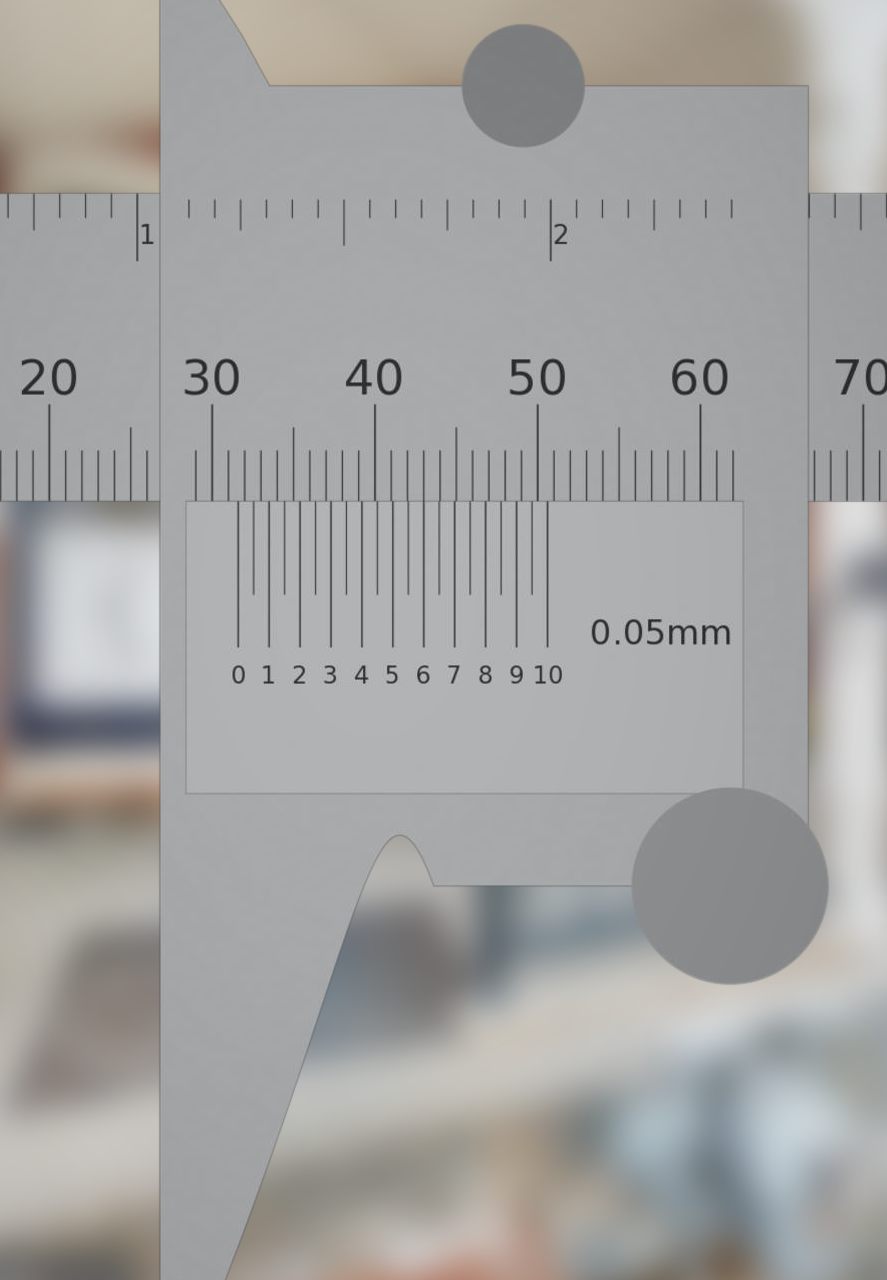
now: 31.6
